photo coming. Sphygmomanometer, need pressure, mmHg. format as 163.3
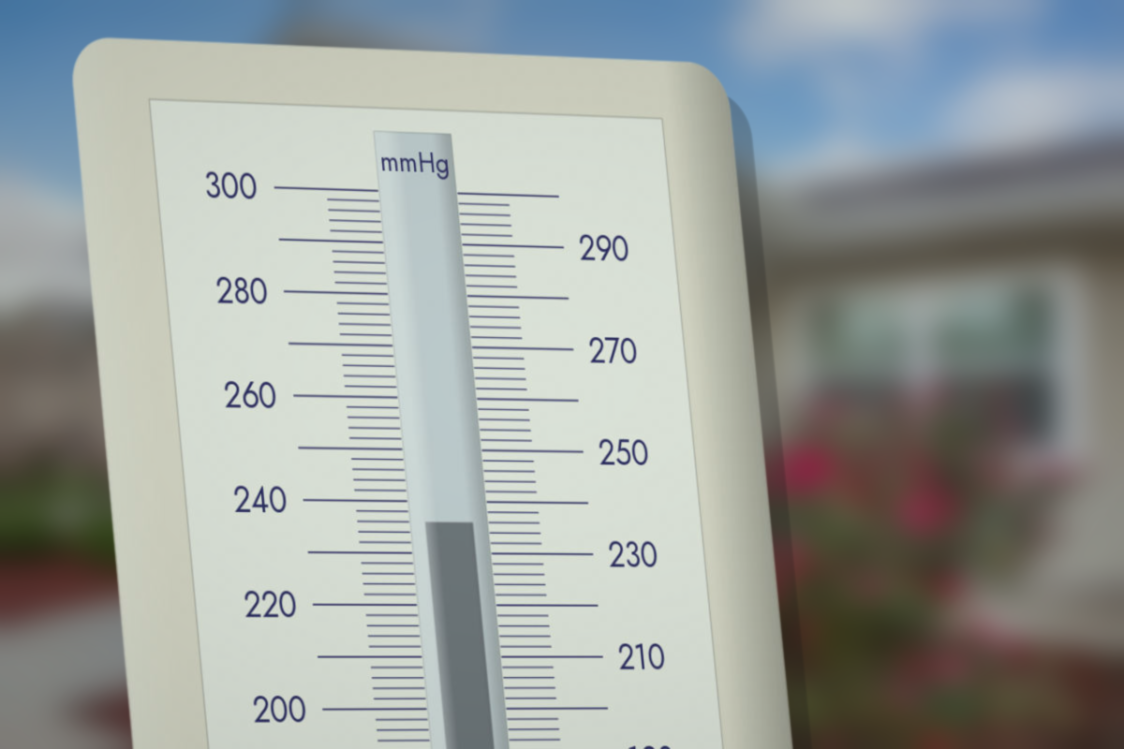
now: 236
